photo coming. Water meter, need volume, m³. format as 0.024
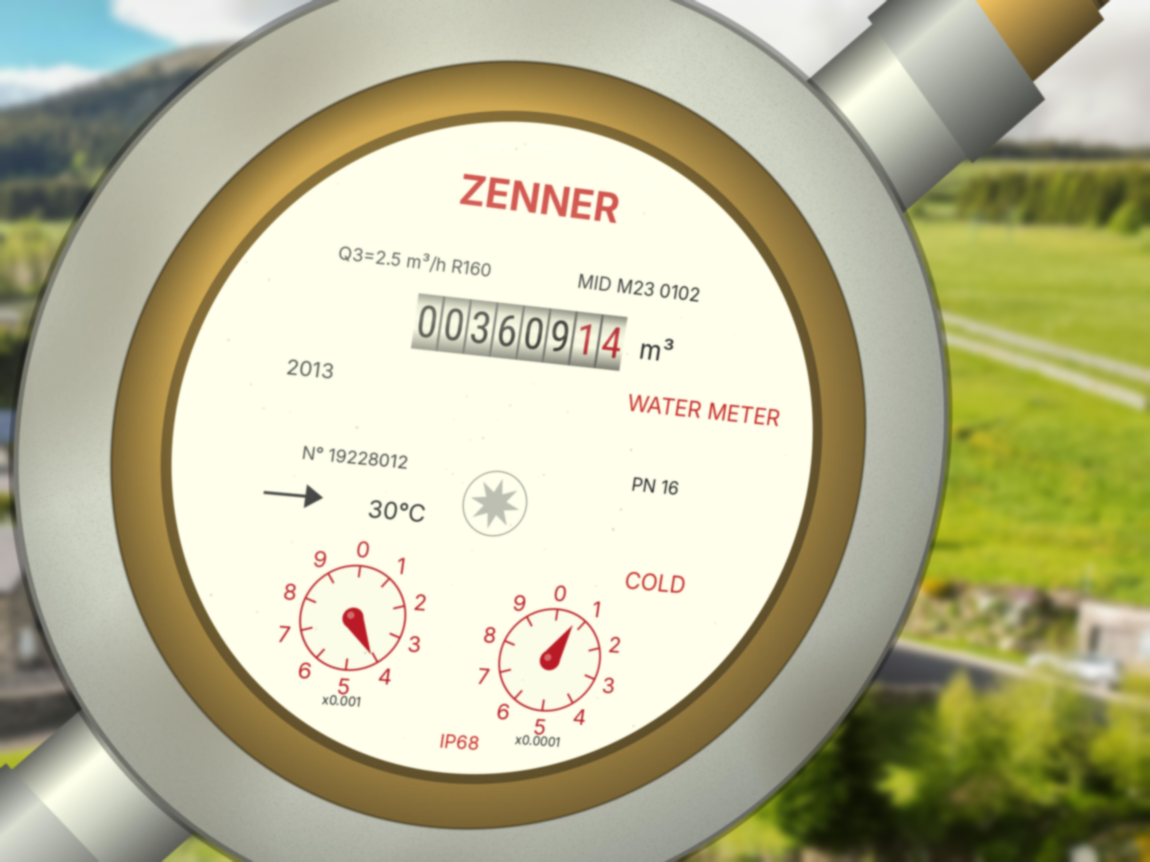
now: 3609.1440
